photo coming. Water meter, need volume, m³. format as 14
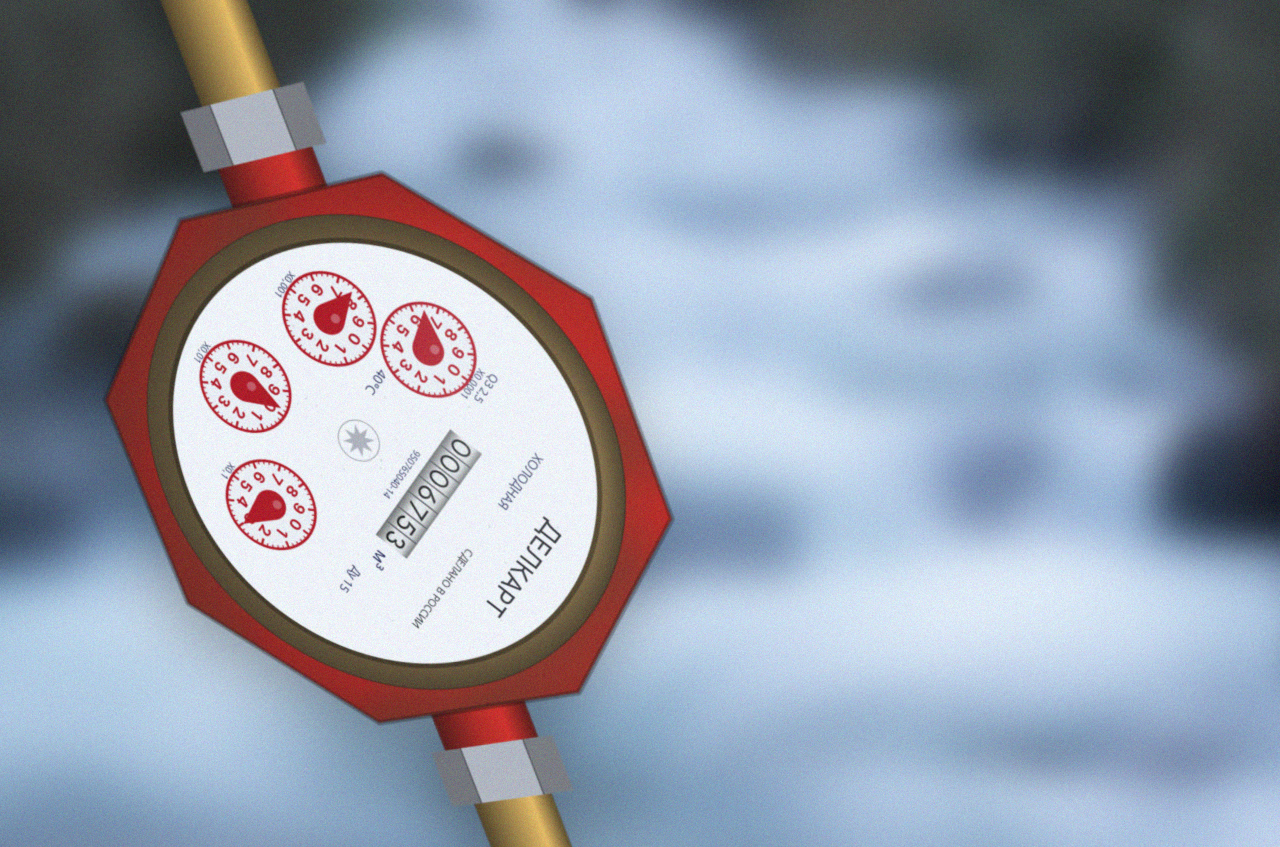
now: 6753.2976
